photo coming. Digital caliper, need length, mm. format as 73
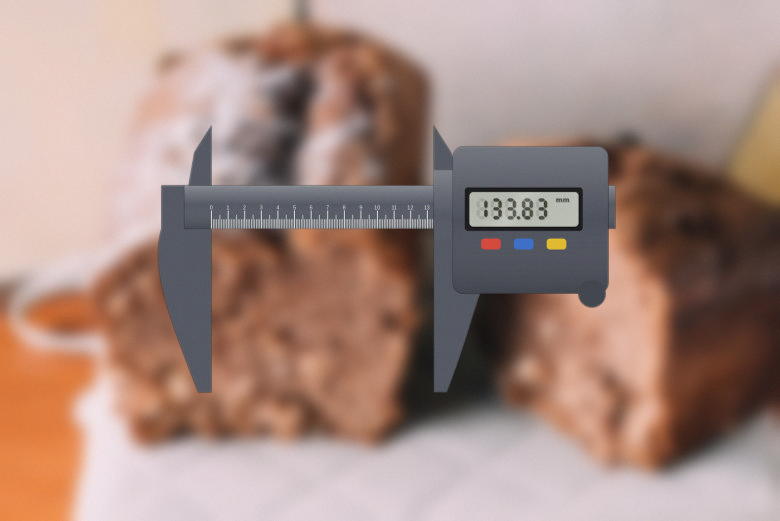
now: 133.83
